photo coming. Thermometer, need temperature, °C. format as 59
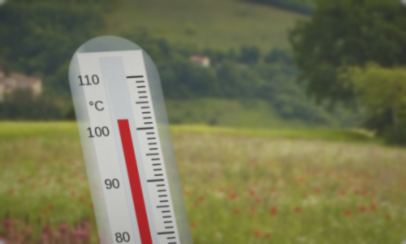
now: 102
